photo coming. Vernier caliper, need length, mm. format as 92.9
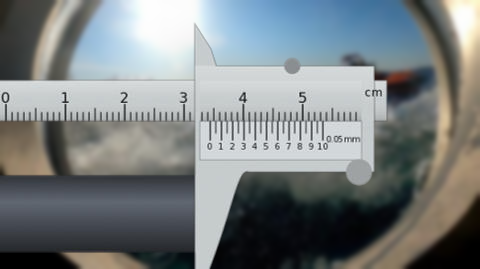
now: 34.4
